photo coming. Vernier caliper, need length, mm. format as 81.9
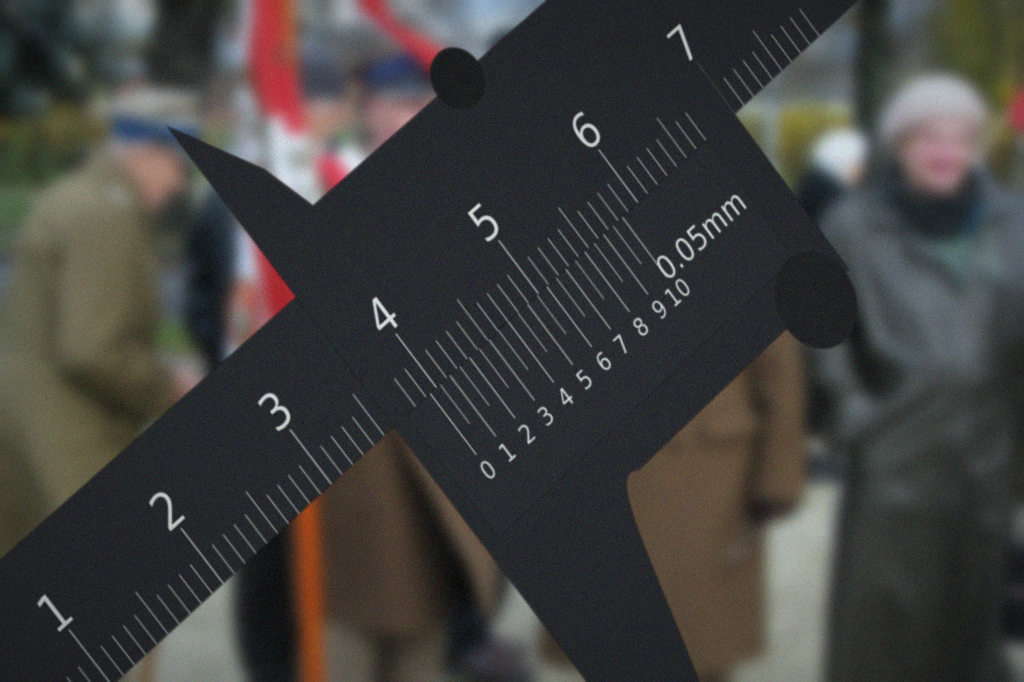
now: 39.4
